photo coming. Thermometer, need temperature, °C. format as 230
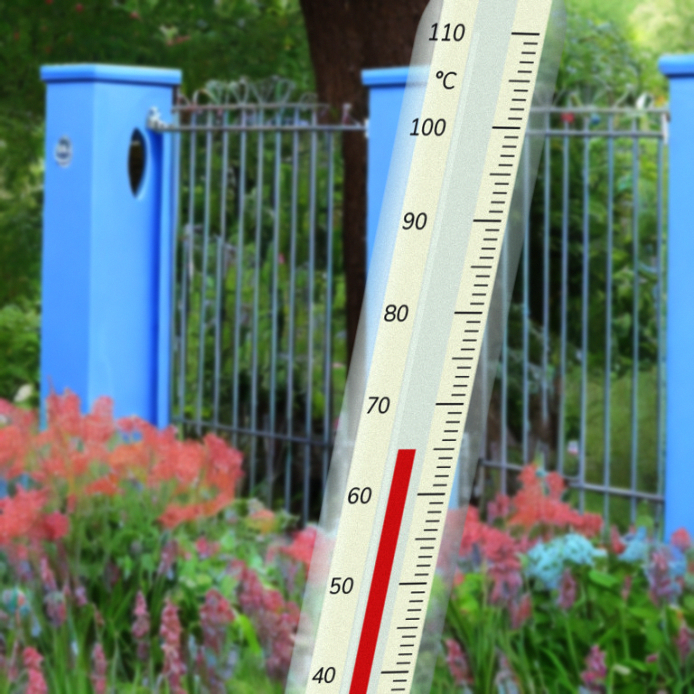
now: 65
